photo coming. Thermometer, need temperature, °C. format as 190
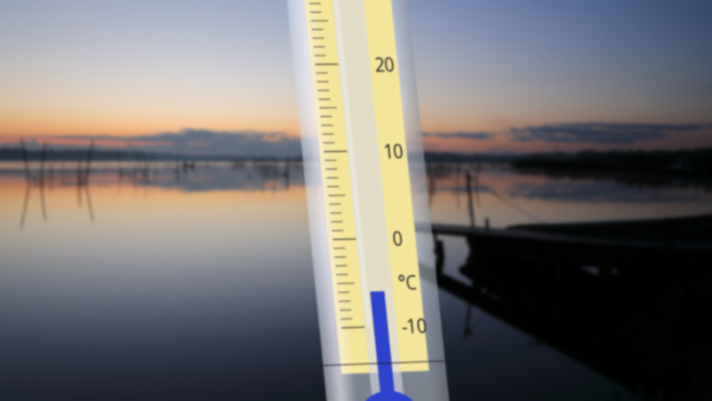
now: -6
